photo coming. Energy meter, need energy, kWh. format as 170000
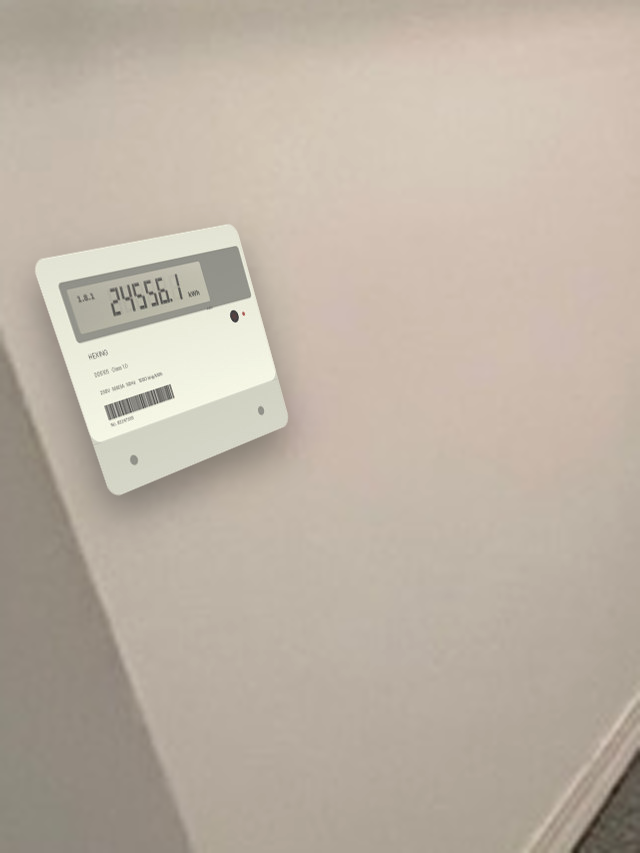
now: 24556.1
